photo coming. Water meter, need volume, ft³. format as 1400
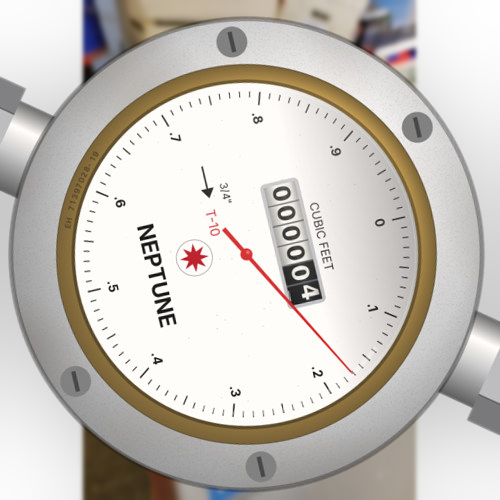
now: 4.17
